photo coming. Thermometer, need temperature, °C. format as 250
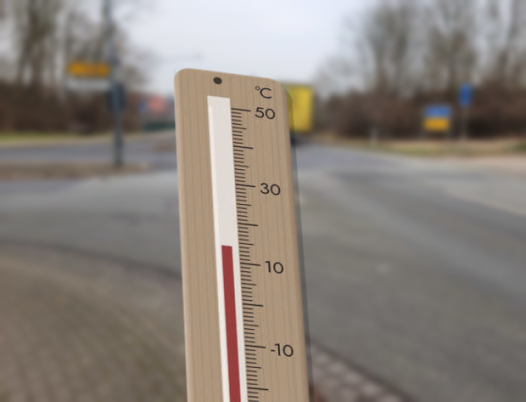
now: 14
